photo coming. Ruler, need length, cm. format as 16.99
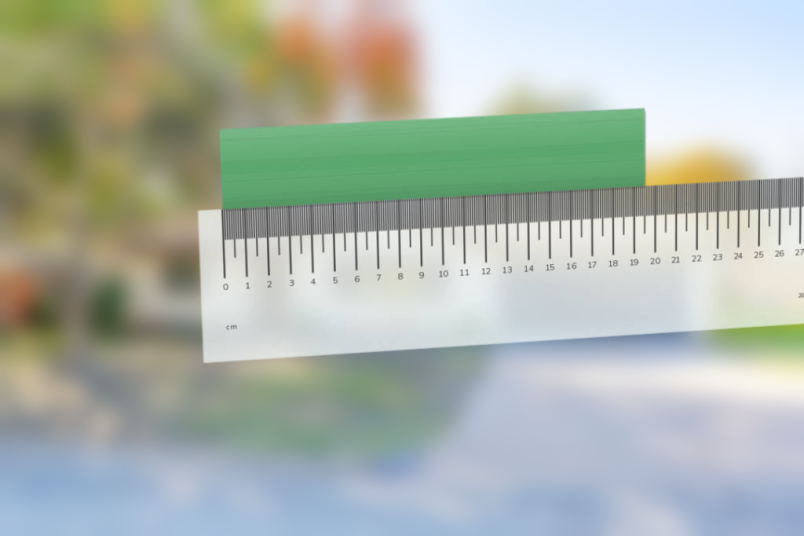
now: 19.5
